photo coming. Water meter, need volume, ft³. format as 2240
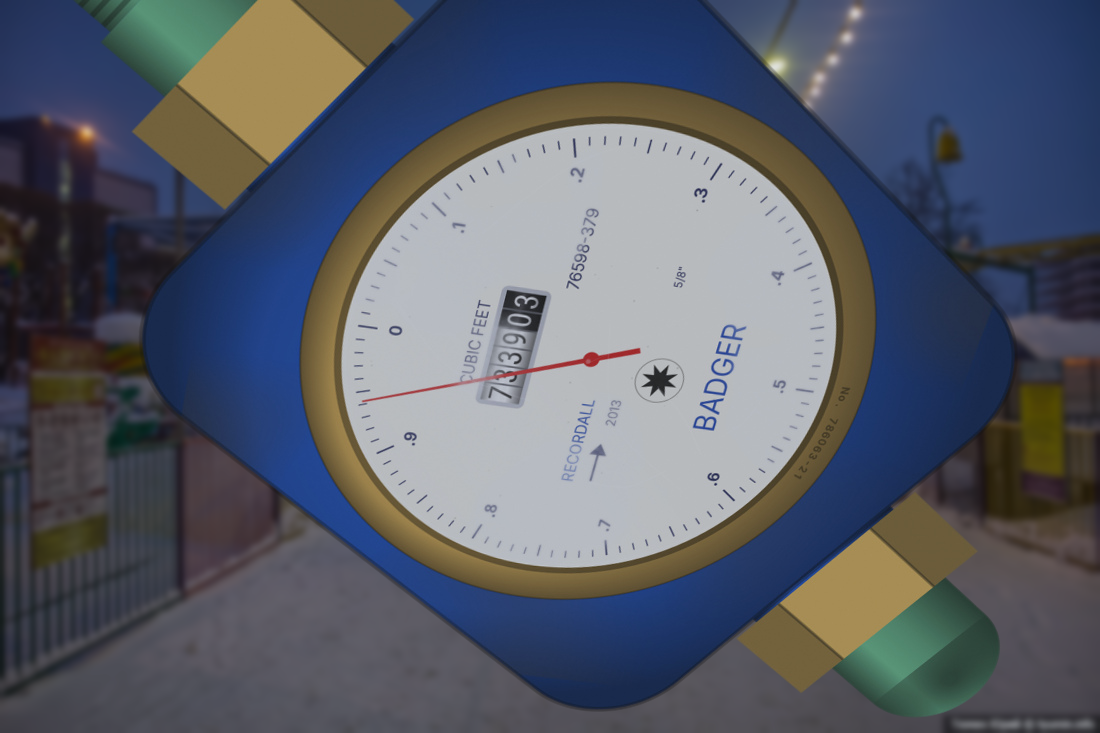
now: 733902.94
